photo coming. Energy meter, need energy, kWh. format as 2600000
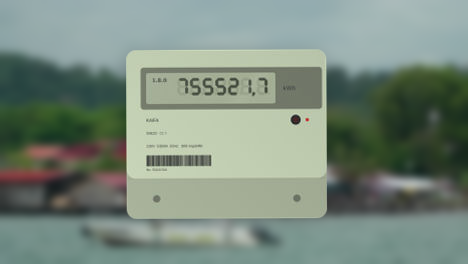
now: 755521.7
